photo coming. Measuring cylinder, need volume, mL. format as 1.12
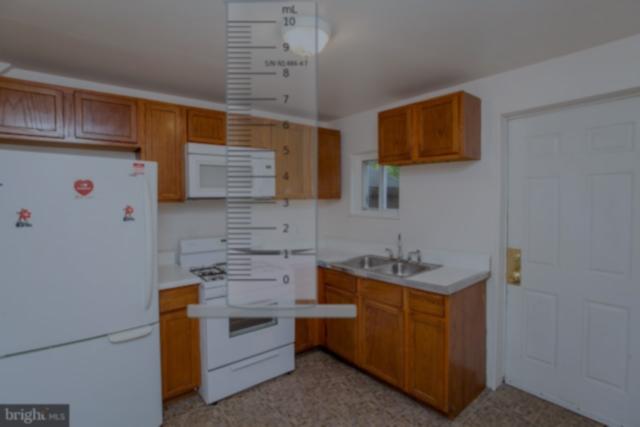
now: 1
